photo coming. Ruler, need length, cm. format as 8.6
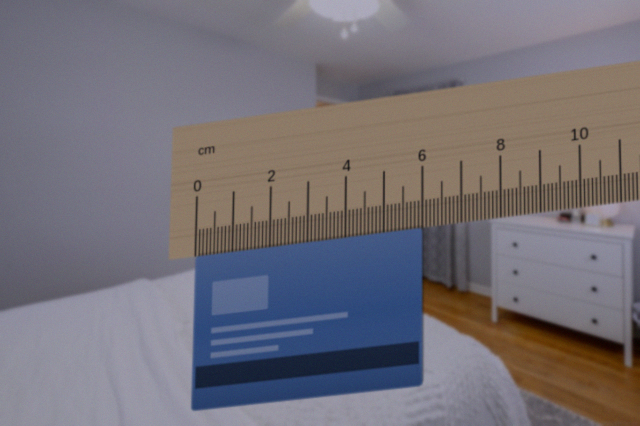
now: 6
